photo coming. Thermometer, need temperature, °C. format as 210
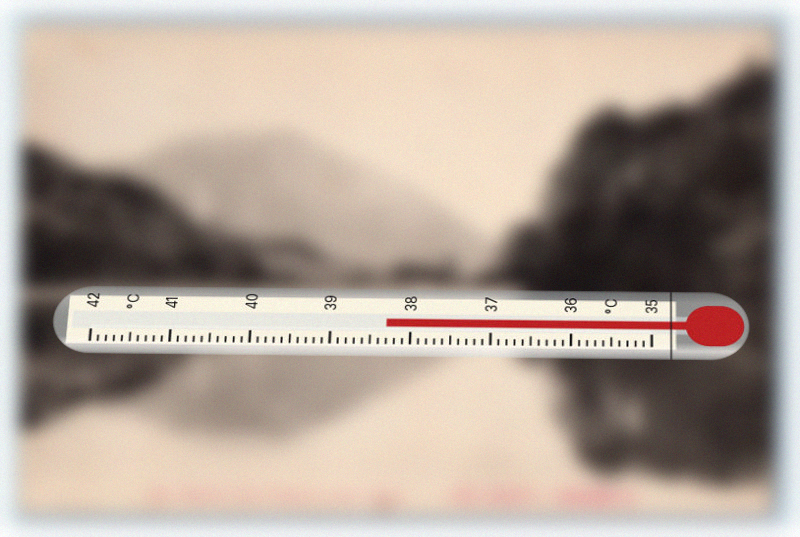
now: 38.3
